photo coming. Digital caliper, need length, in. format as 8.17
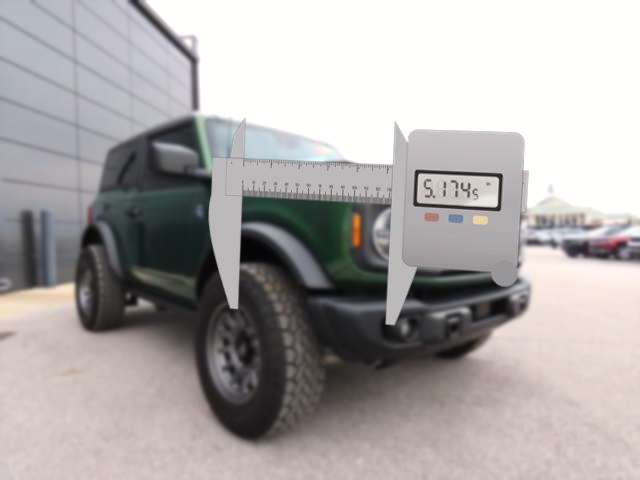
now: 5.1745
